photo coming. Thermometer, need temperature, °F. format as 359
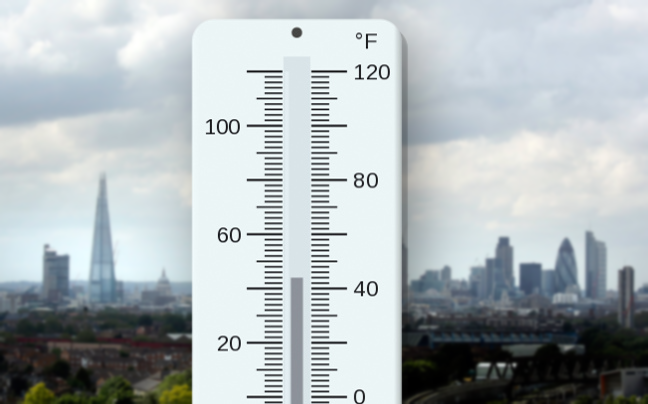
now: 44
